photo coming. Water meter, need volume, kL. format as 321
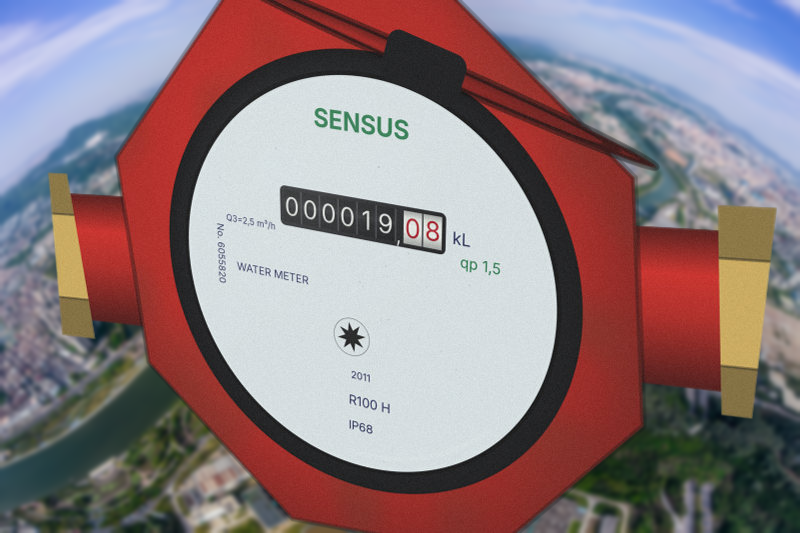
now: 19.08
